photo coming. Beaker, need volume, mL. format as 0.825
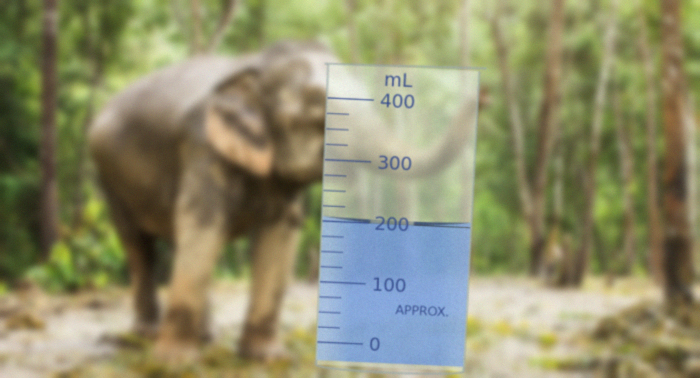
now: 200
